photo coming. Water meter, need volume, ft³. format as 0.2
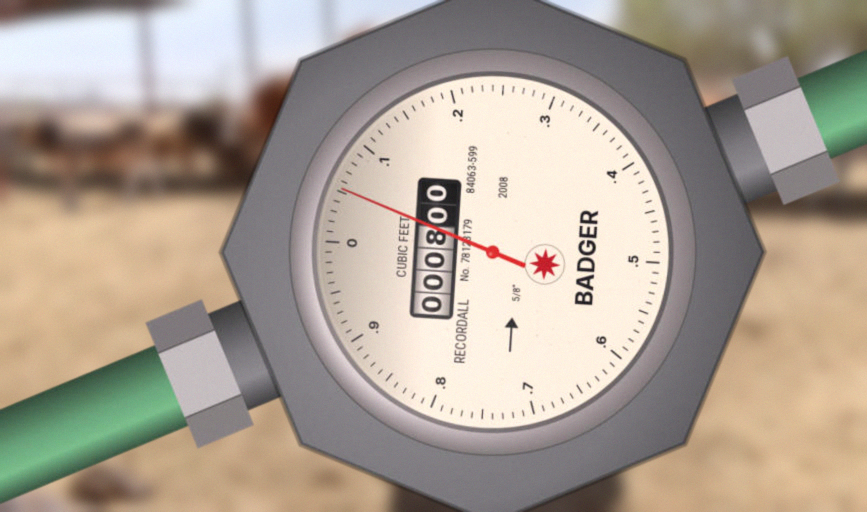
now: 800.05
